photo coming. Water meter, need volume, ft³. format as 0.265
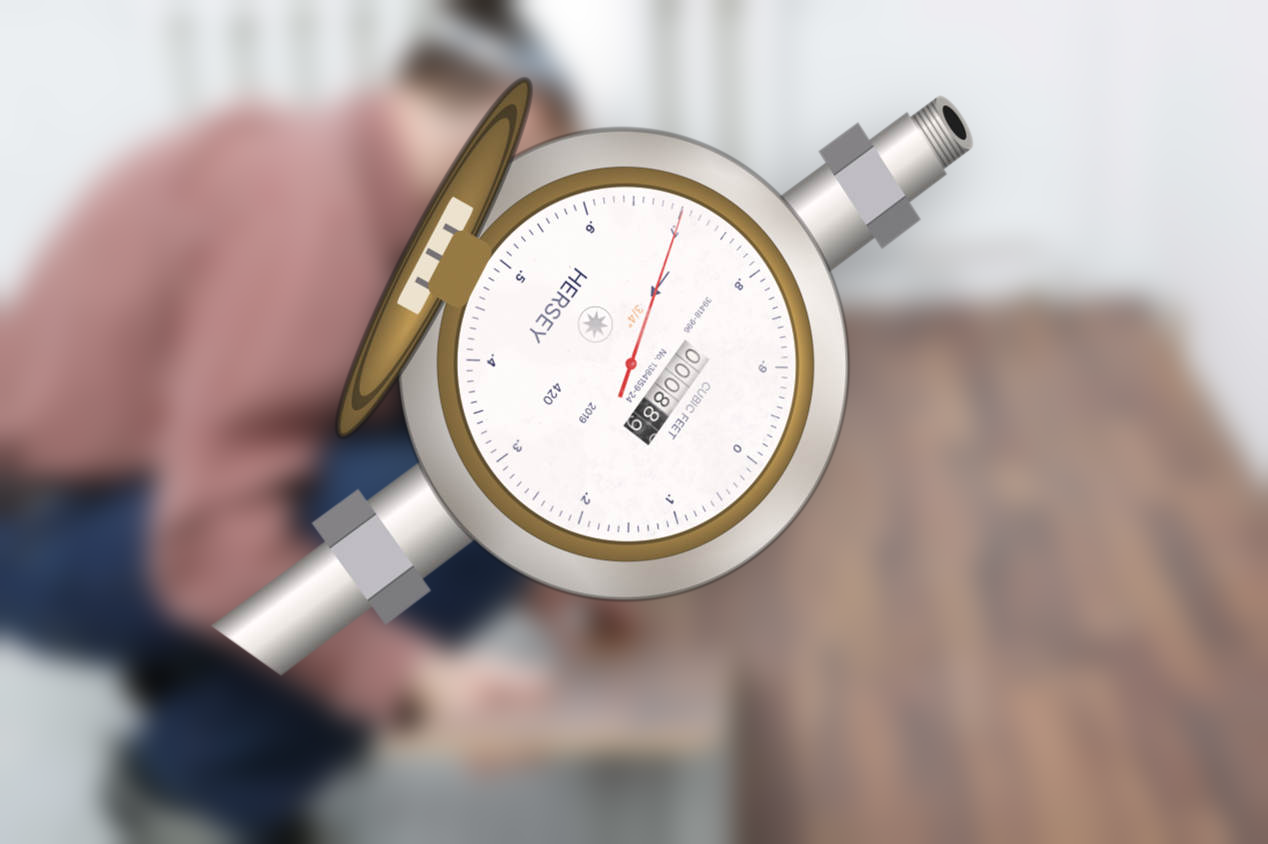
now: 888.70
